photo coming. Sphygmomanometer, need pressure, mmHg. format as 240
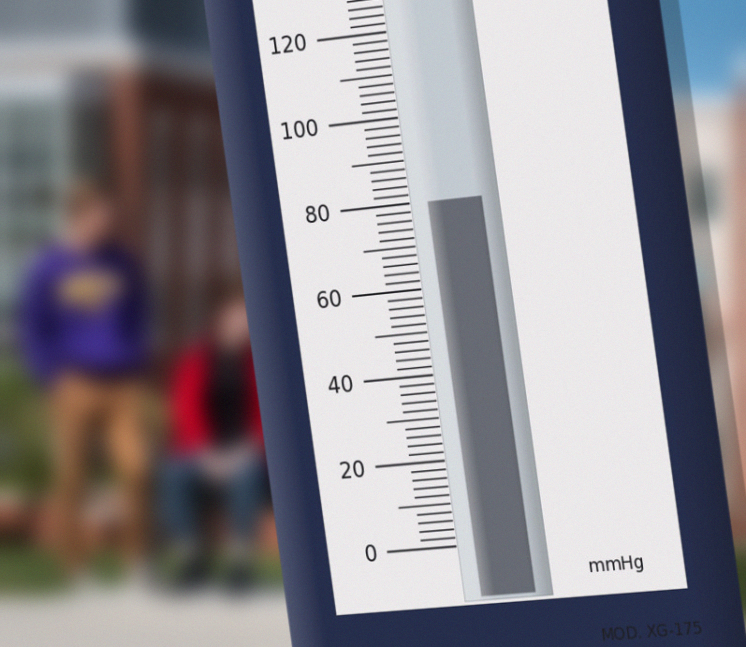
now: 80
